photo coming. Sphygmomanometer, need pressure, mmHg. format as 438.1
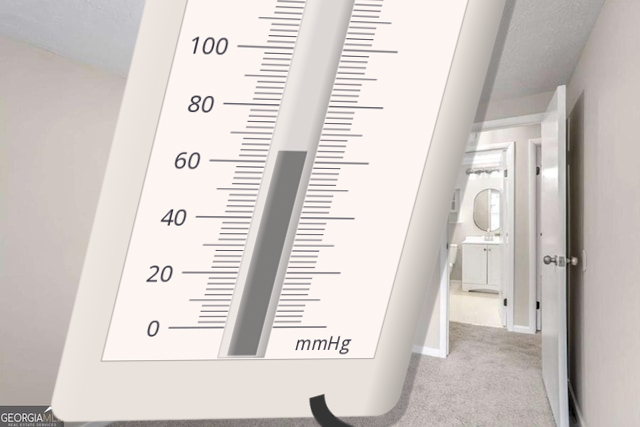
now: 64
